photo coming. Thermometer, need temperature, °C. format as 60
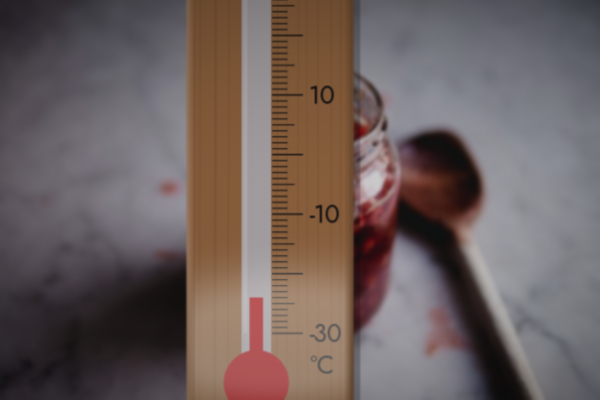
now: -24
